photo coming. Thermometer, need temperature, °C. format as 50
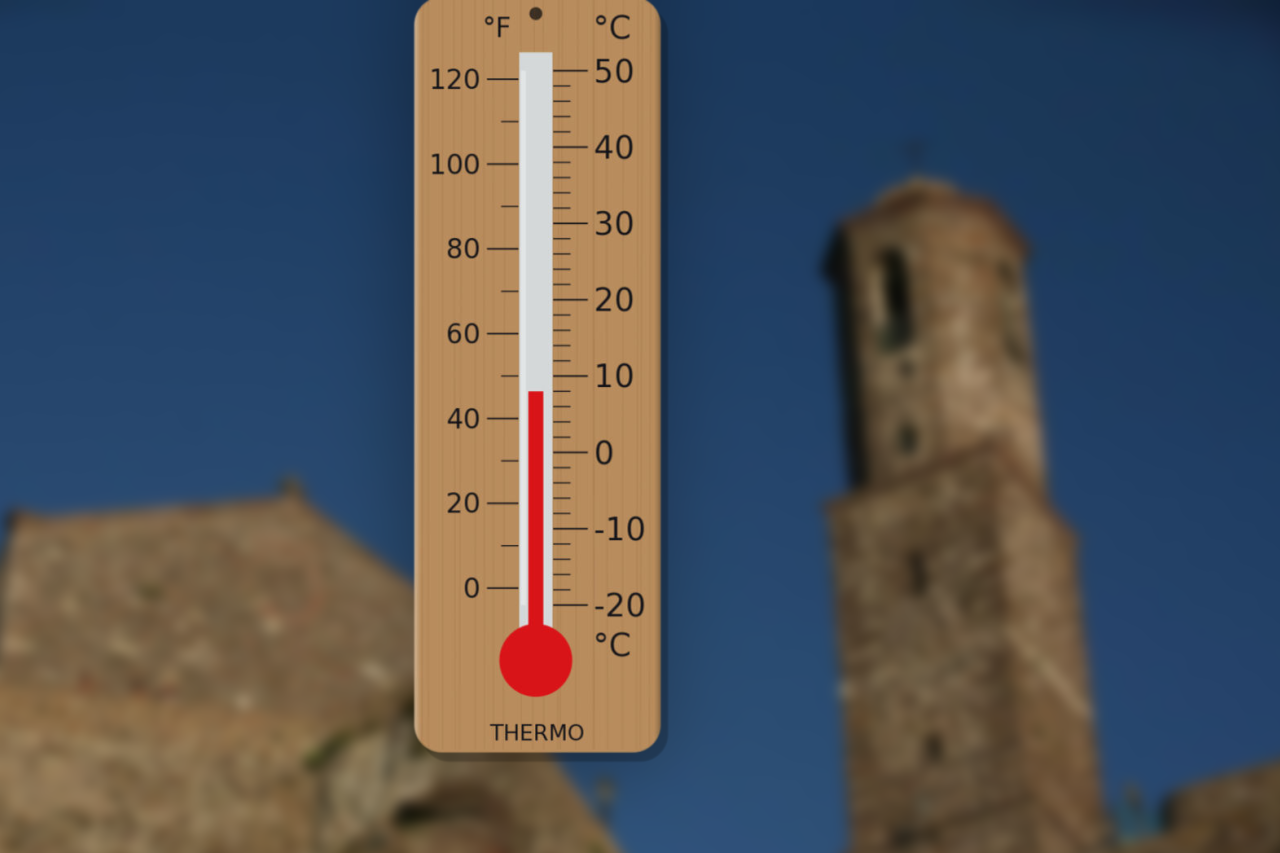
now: 8
